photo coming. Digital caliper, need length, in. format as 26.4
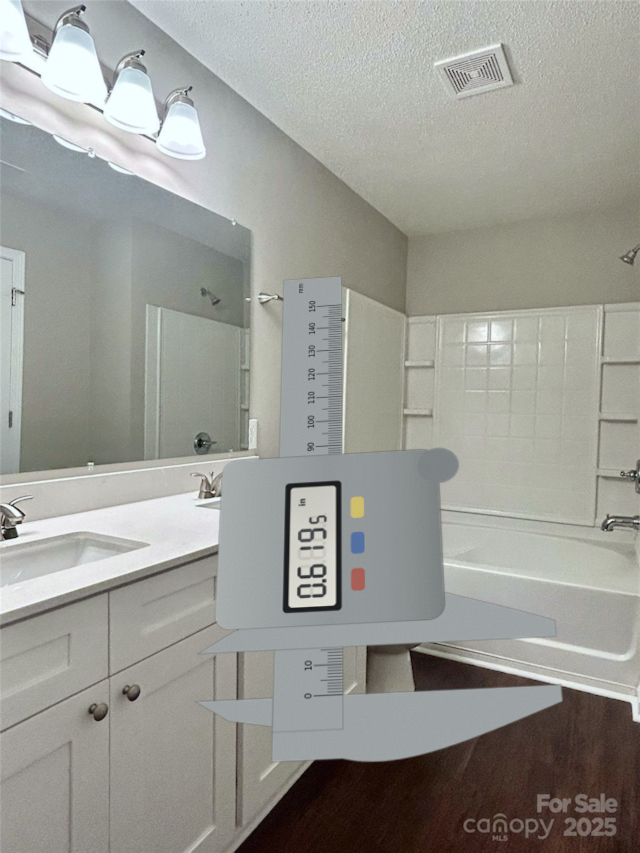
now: 0.6195
